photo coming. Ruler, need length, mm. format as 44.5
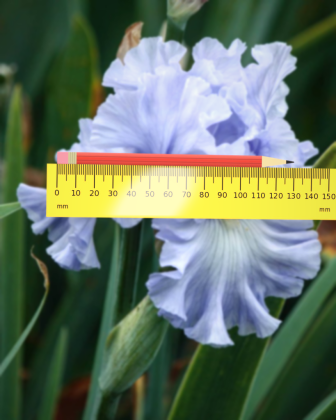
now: 130
